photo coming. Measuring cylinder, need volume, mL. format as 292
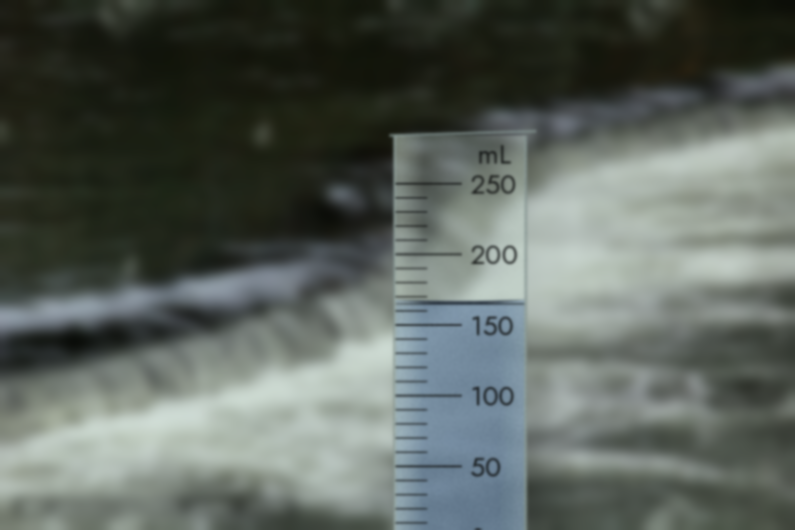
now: 165
